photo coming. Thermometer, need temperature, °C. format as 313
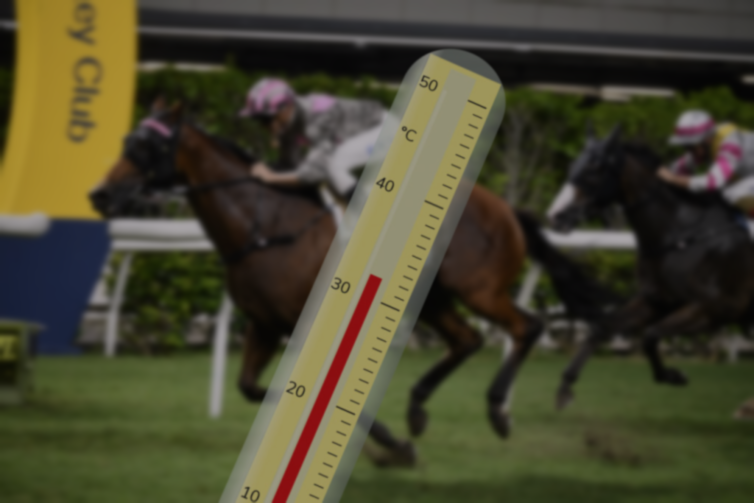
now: 32
